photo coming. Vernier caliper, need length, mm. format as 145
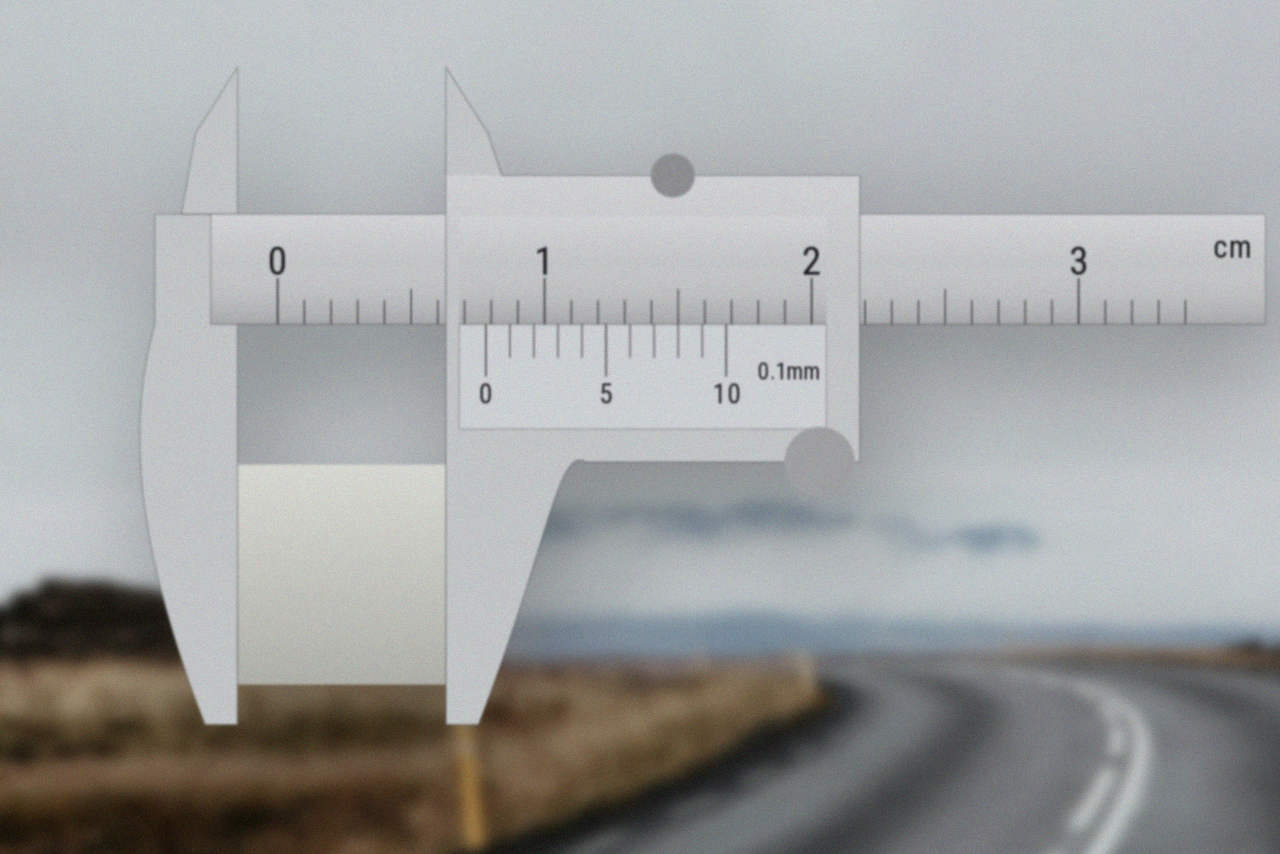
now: 7.8
